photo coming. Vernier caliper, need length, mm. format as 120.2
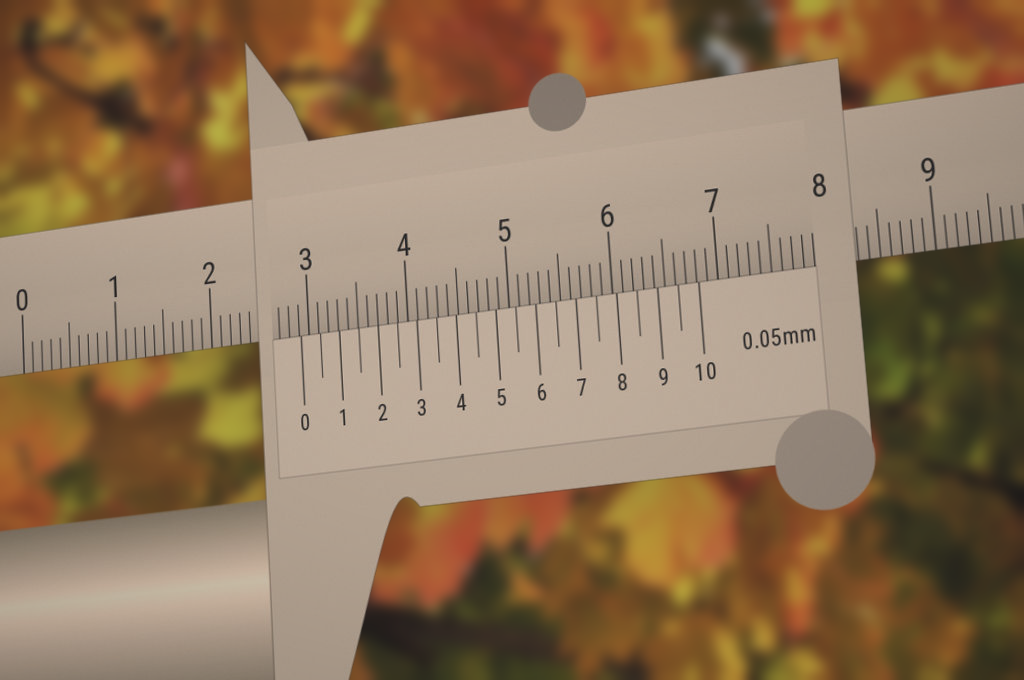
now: 29.2
